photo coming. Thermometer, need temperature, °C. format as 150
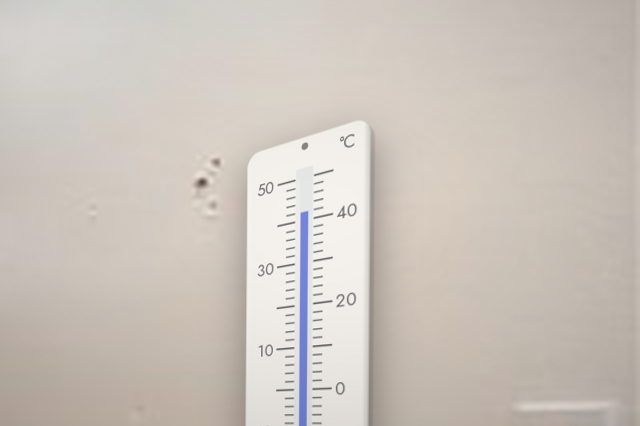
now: 42
